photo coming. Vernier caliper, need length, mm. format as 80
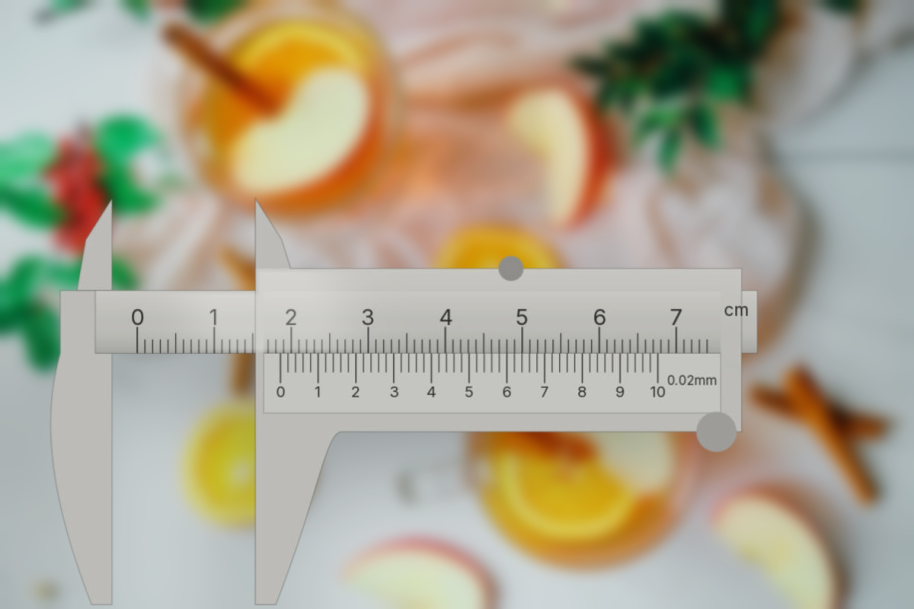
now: 18.6
